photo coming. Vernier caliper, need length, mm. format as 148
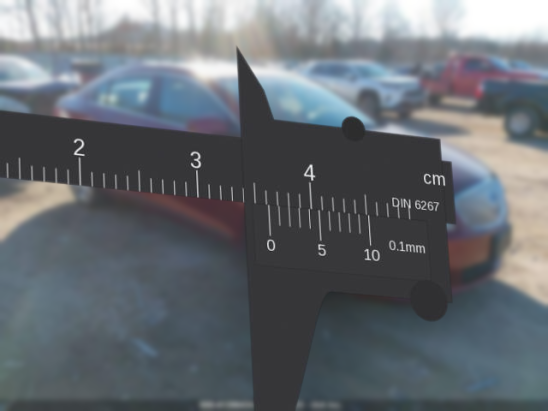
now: 36.2
